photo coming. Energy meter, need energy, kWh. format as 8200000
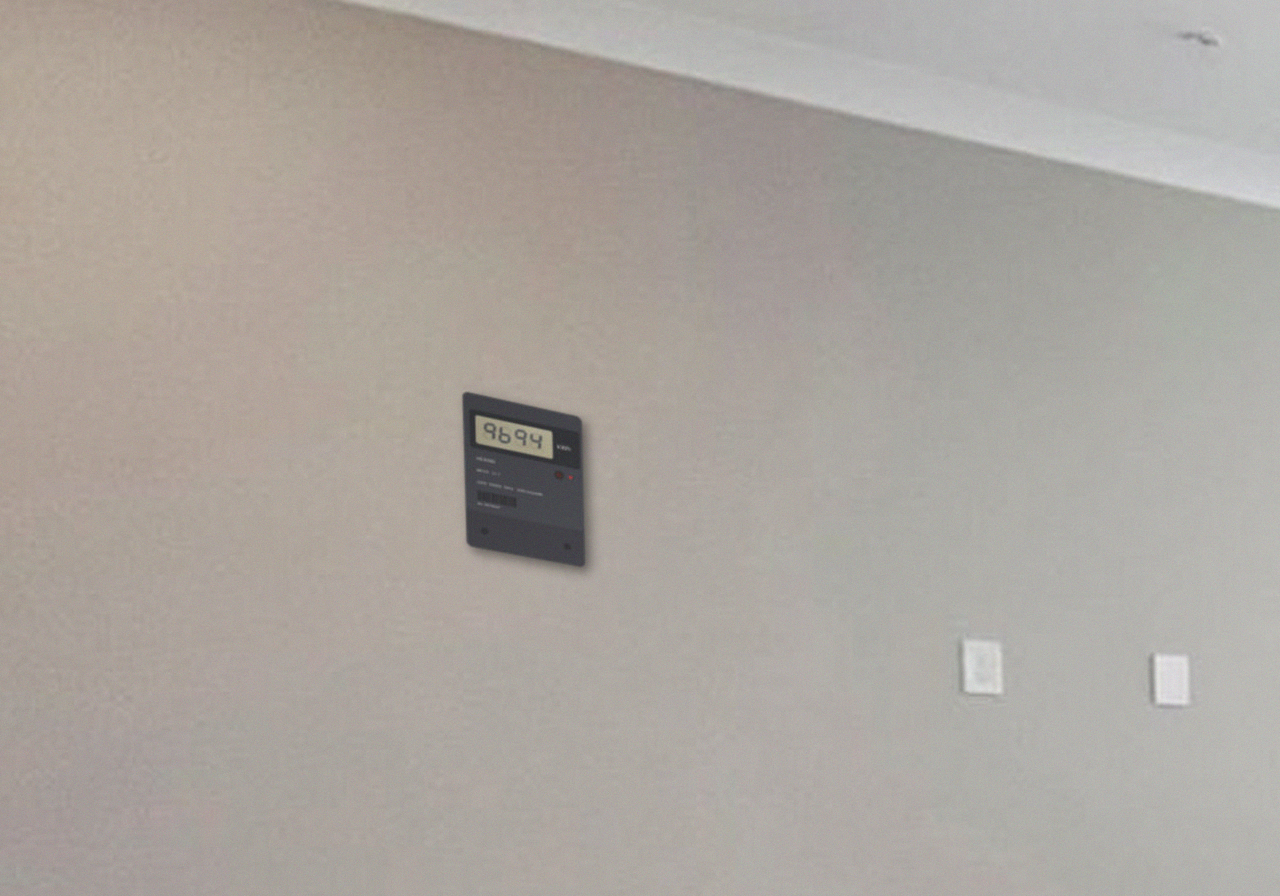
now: 9694
